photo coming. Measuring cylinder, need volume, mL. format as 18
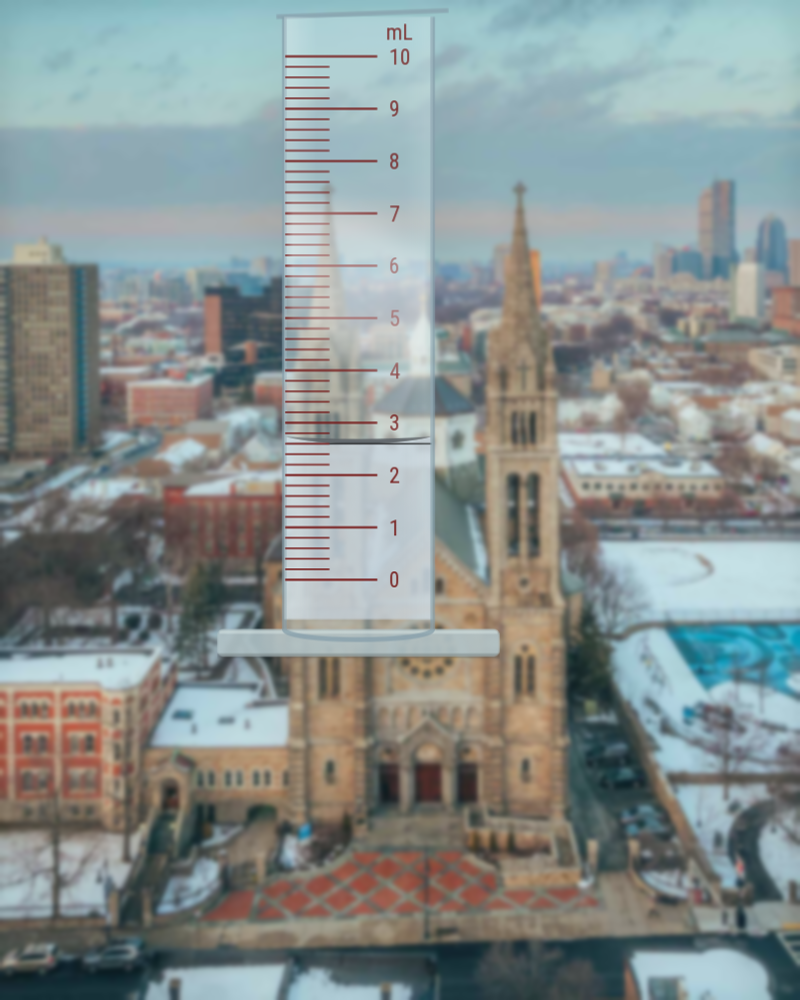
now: 2.6
